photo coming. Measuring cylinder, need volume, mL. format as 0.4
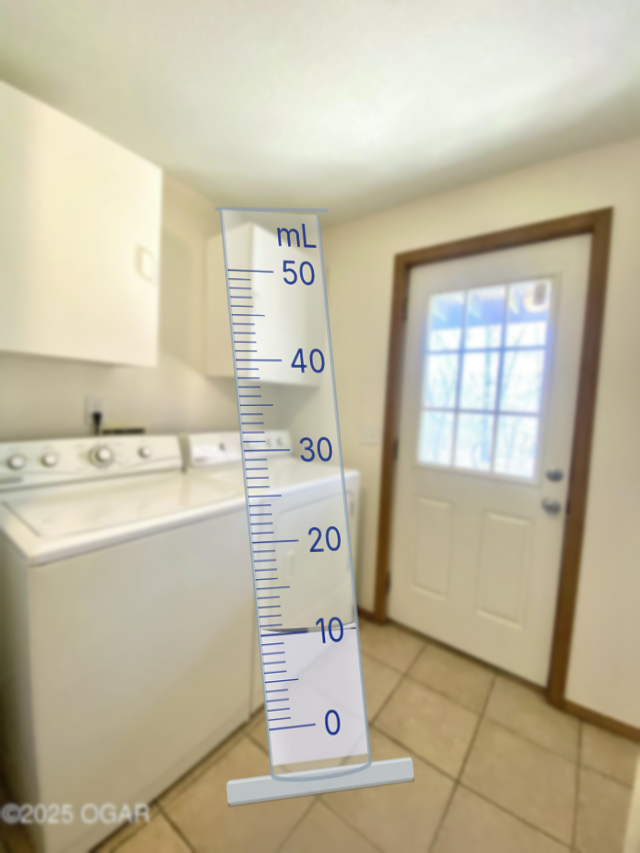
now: 10
